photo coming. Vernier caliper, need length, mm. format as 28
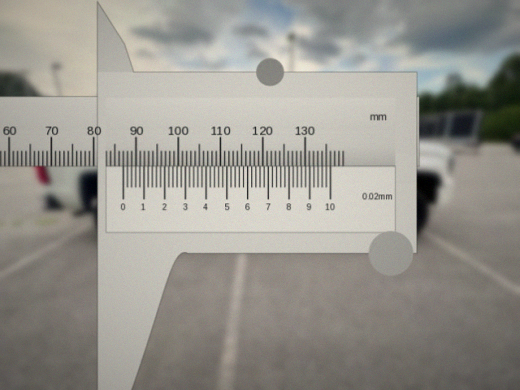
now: 87.0
